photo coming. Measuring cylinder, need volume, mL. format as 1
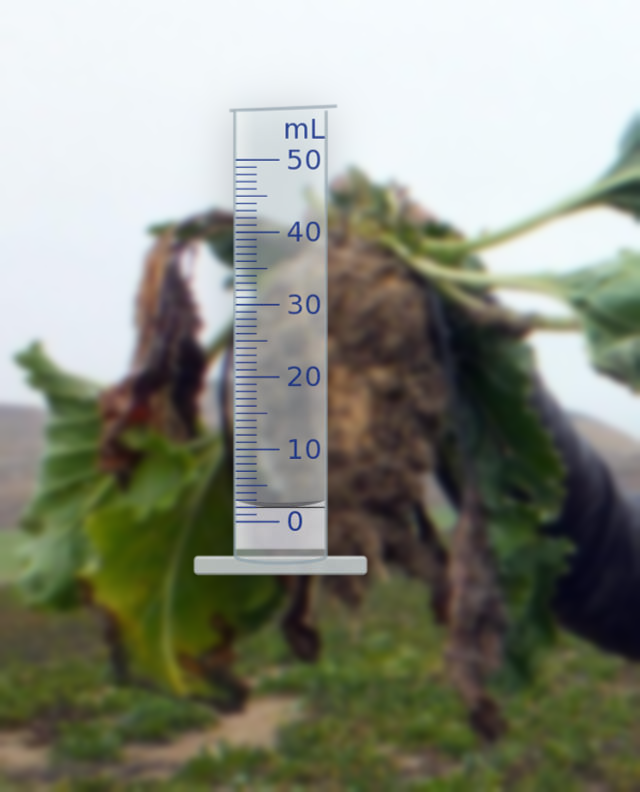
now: 2
